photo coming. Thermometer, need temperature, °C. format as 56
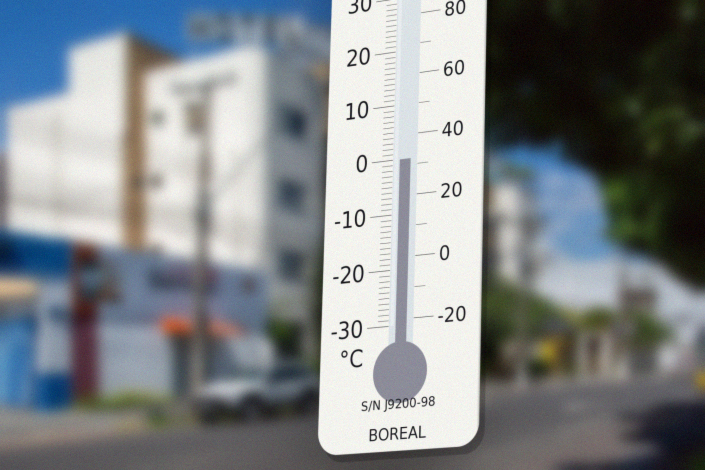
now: 0
